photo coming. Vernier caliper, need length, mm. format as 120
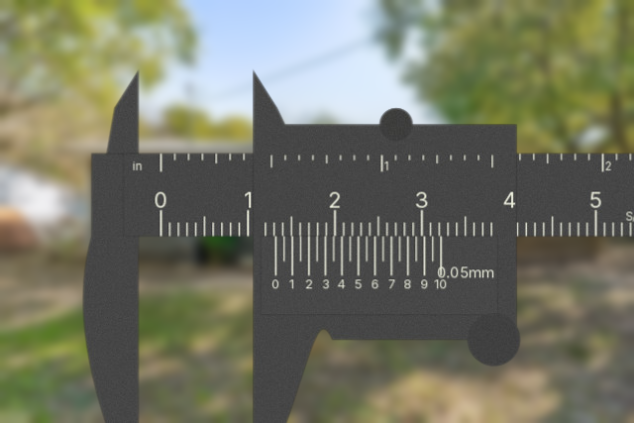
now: 13.2
